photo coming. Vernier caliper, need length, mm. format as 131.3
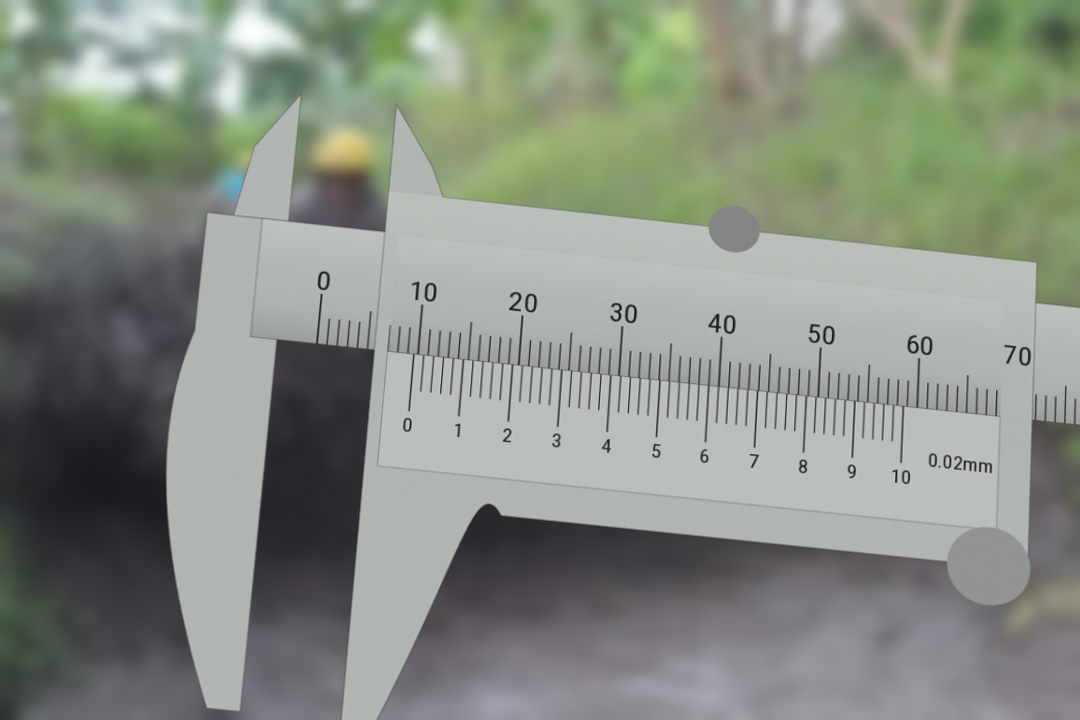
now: 9.6
